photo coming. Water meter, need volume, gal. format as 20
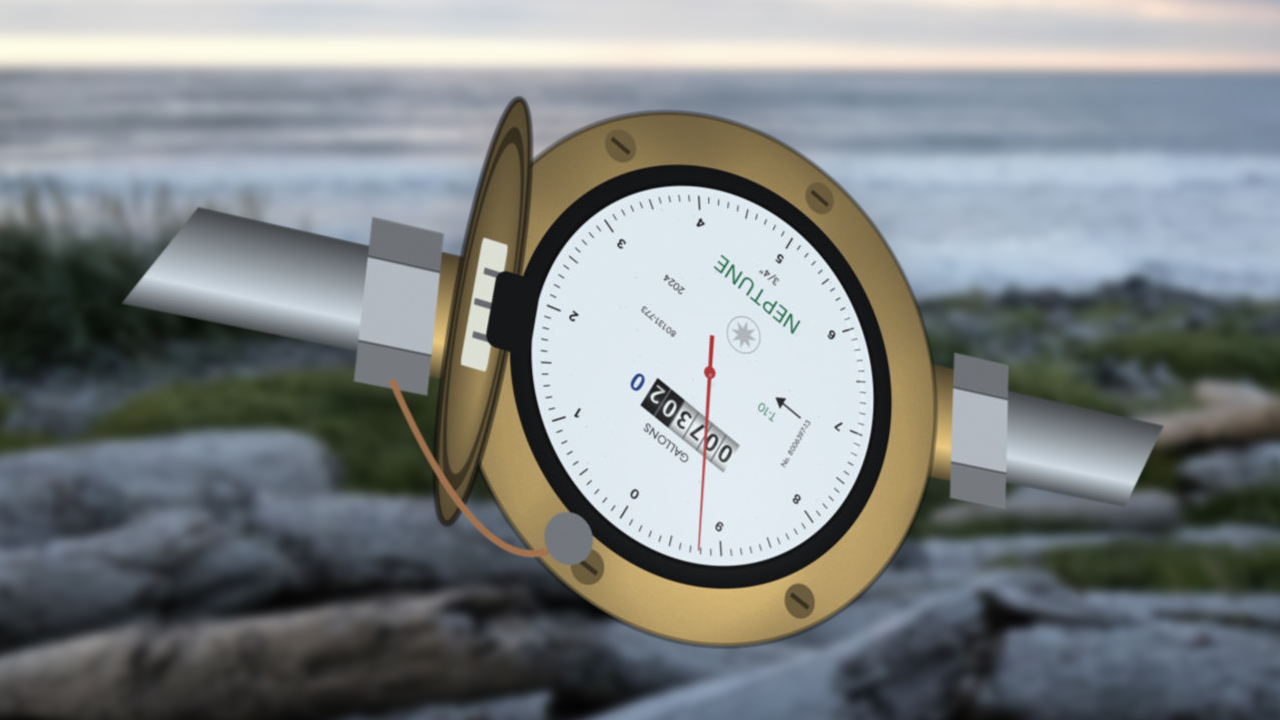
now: 73019.2
